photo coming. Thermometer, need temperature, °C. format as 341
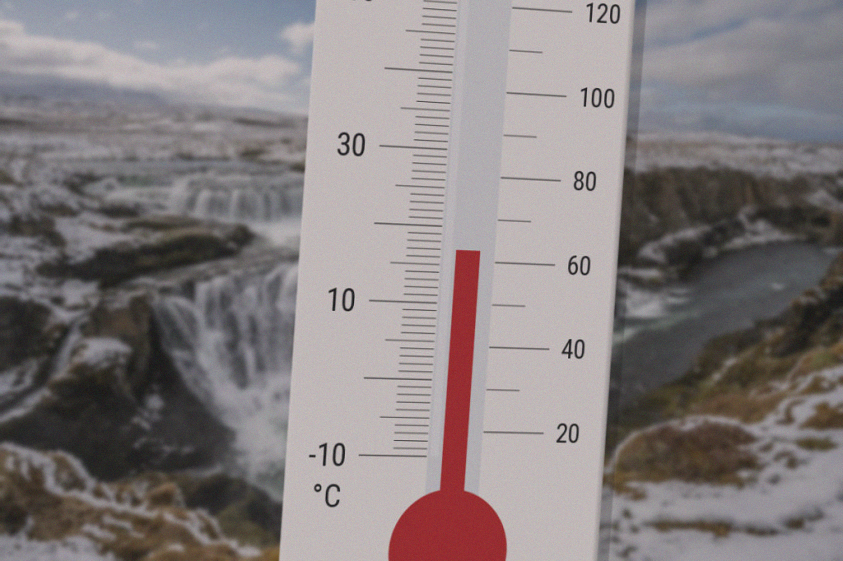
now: 17
